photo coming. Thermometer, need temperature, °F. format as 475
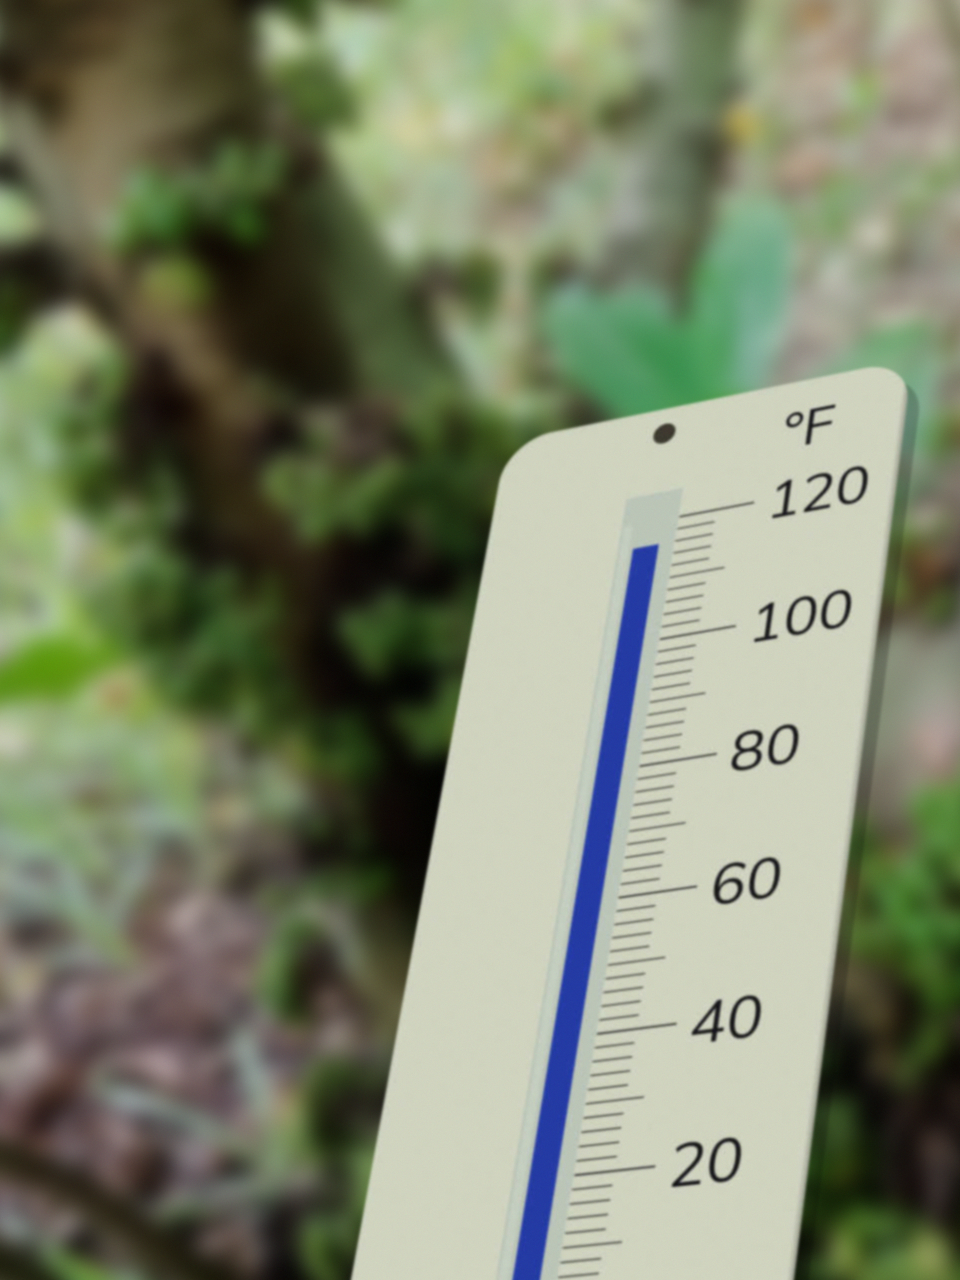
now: 116
